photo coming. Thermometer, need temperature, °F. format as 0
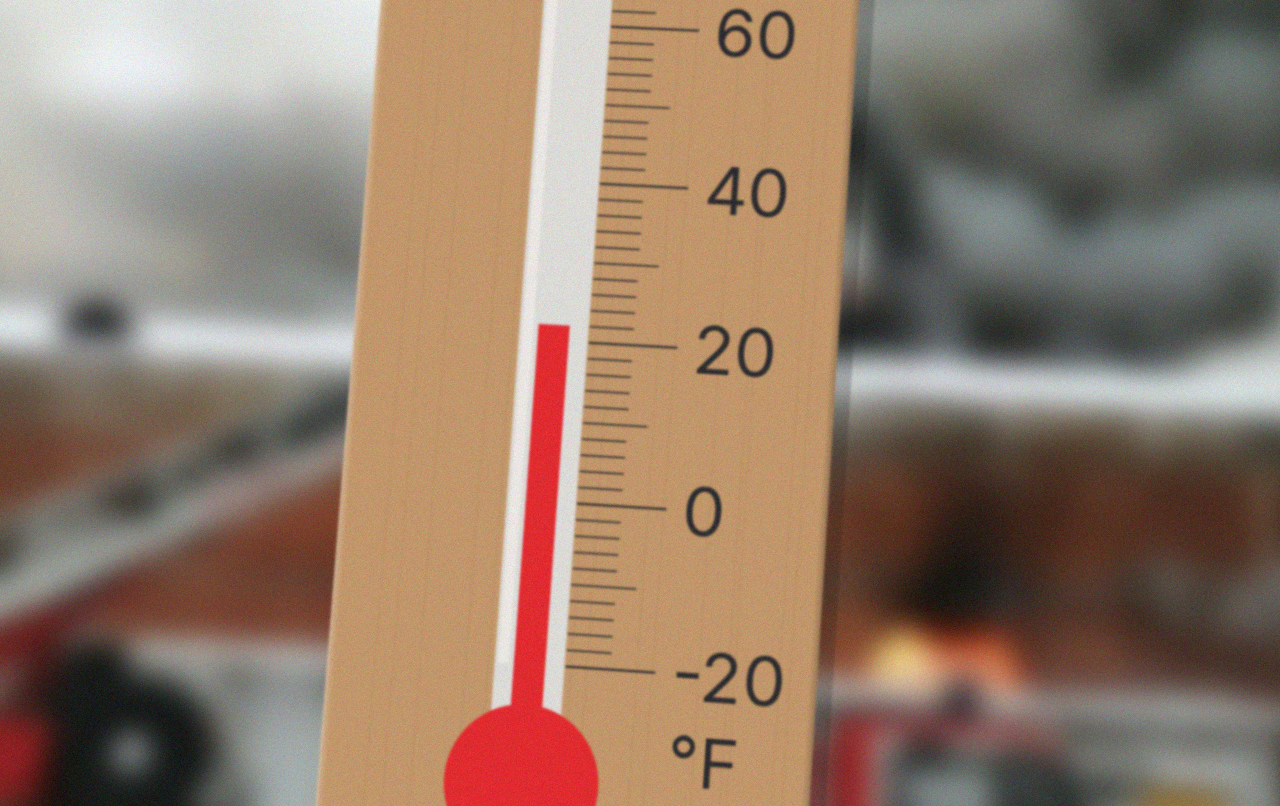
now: 22
